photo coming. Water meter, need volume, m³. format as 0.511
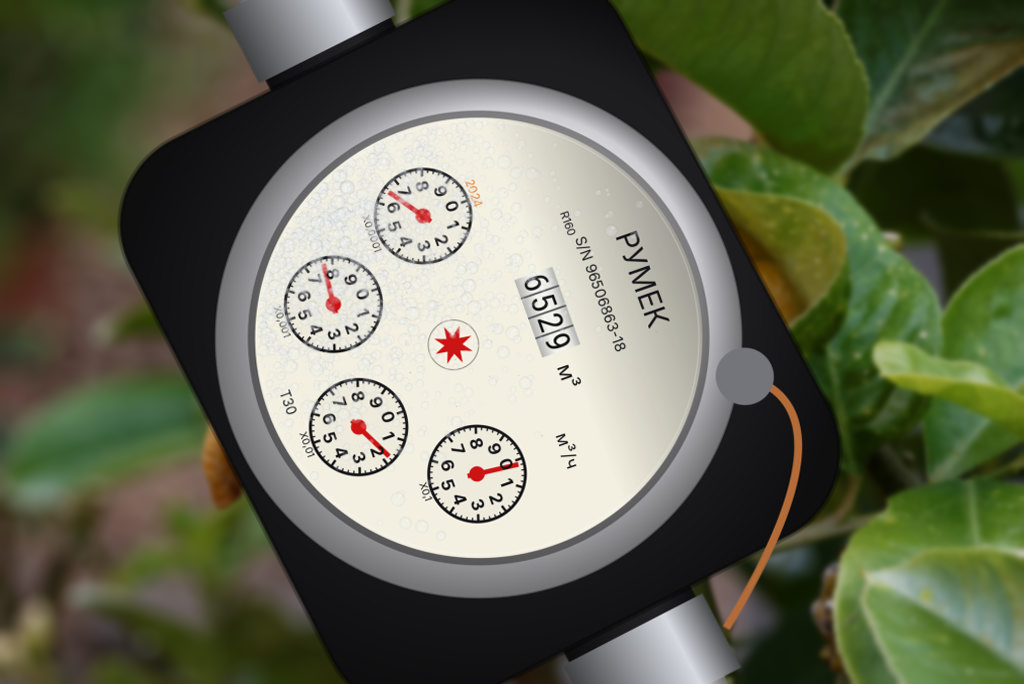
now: 6529.0176
